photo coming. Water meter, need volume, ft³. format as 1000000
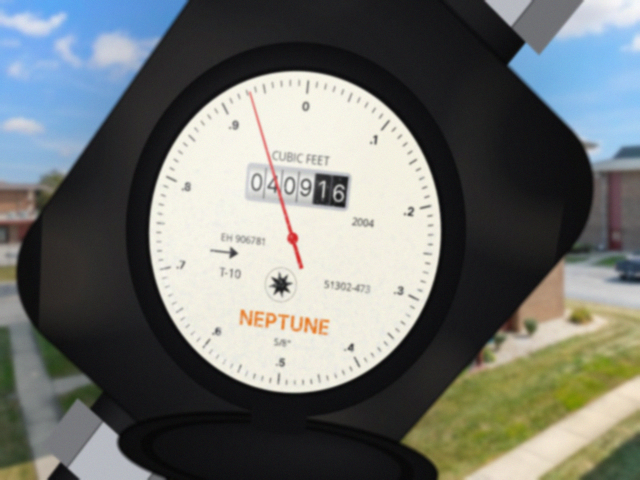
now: 40915.93
